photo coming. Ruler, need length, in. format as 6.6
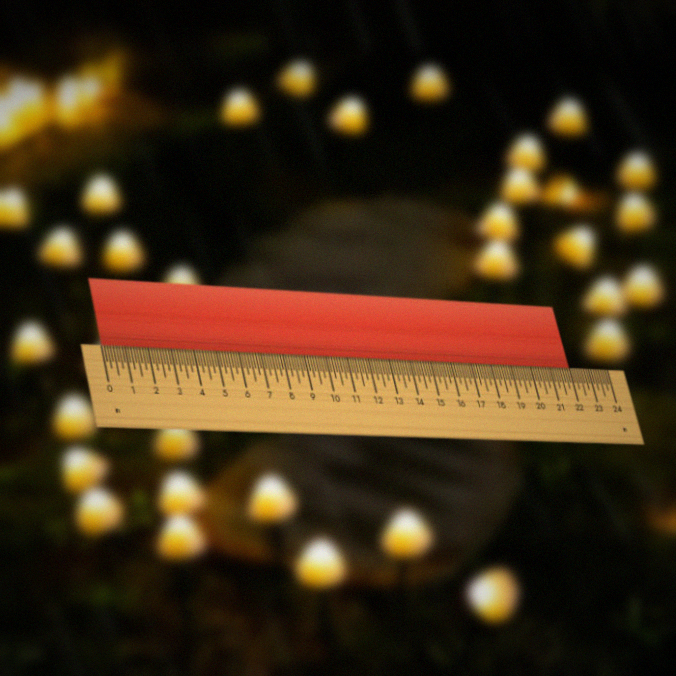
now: 22
